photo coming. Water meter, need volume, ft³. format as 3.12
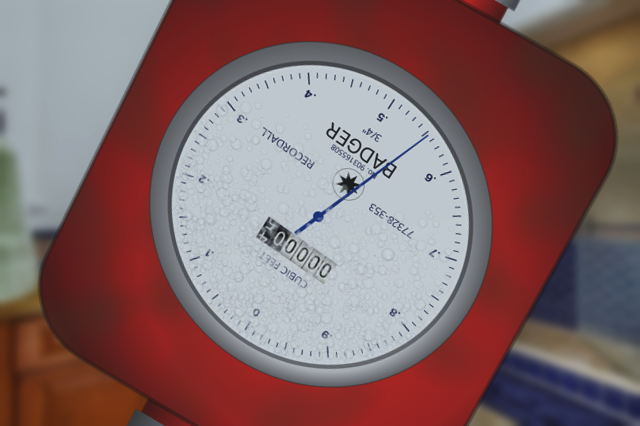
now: 4.55
